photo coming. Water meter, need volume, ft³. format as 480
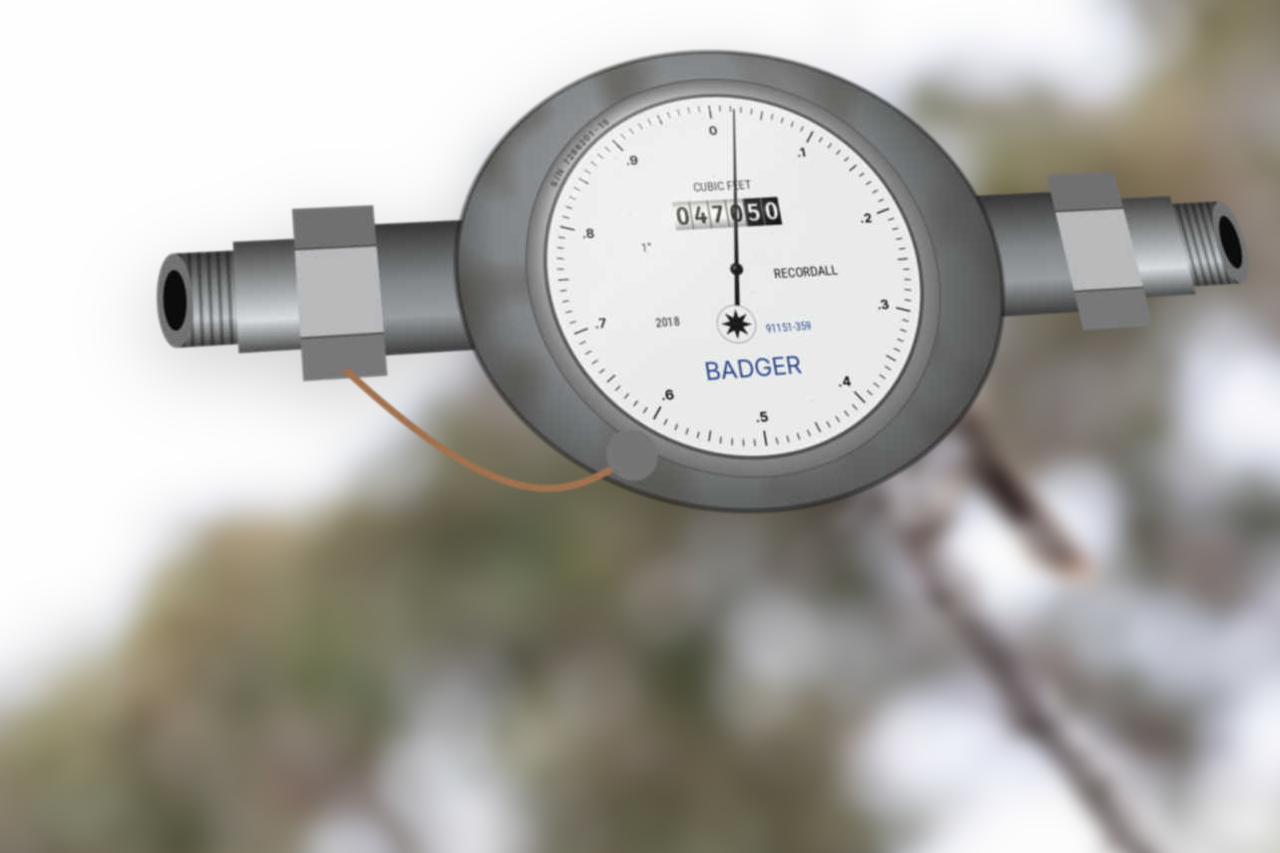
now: 47050.02
